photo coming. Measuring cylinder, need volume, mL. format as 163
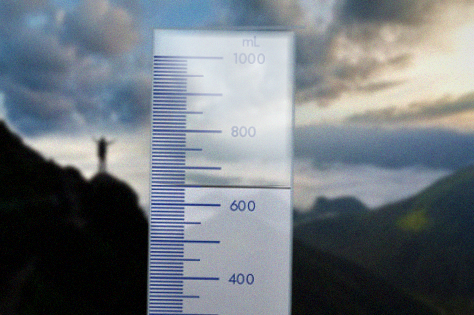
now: 650
